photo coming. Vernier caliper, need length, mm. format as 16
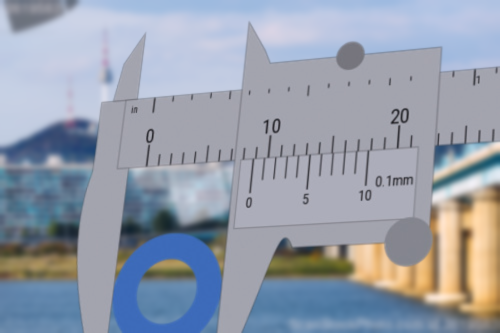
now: 8.8
